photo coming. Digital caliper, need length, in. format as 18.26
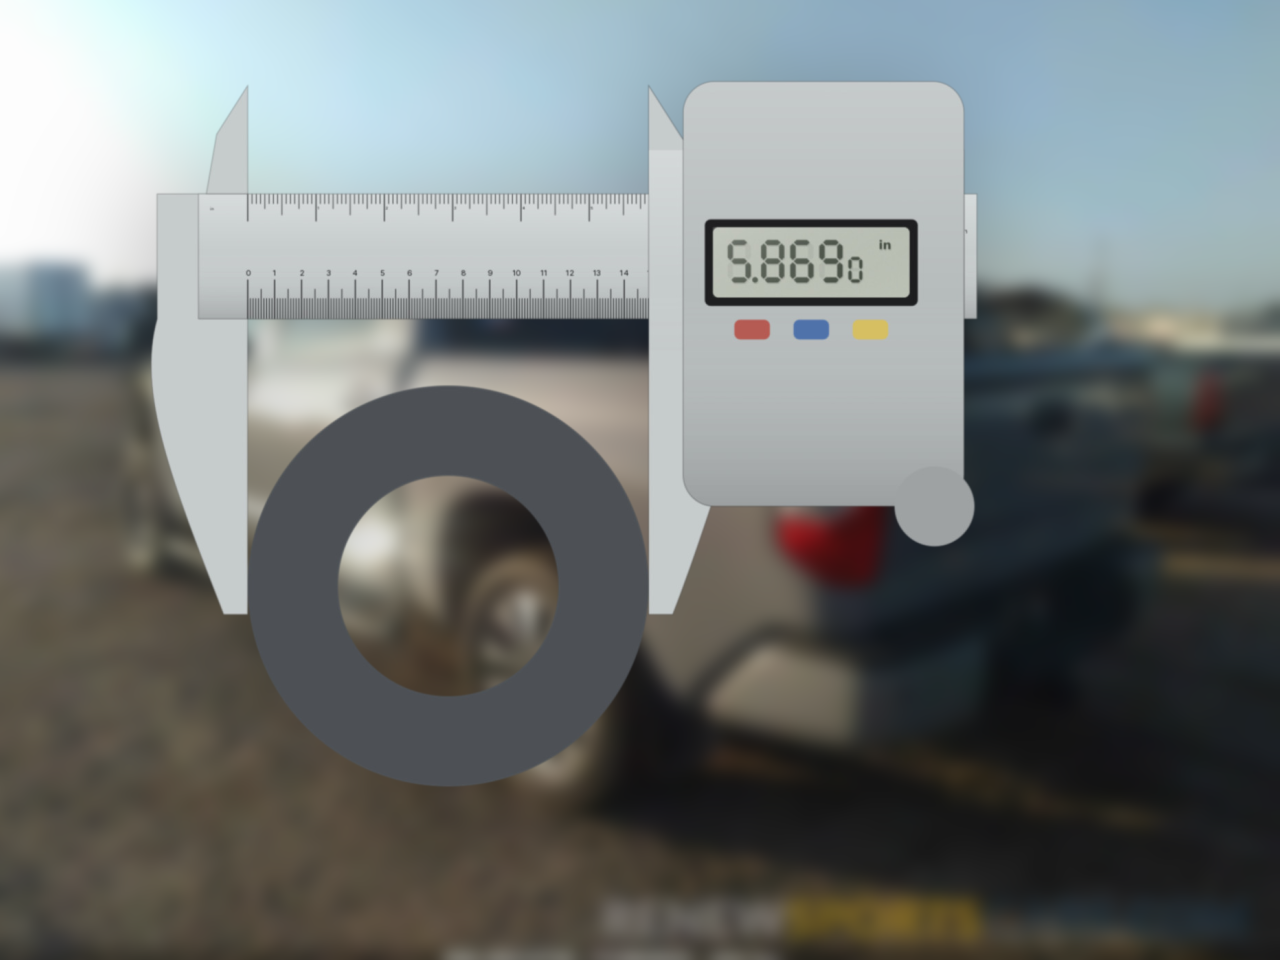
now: 5.8690
